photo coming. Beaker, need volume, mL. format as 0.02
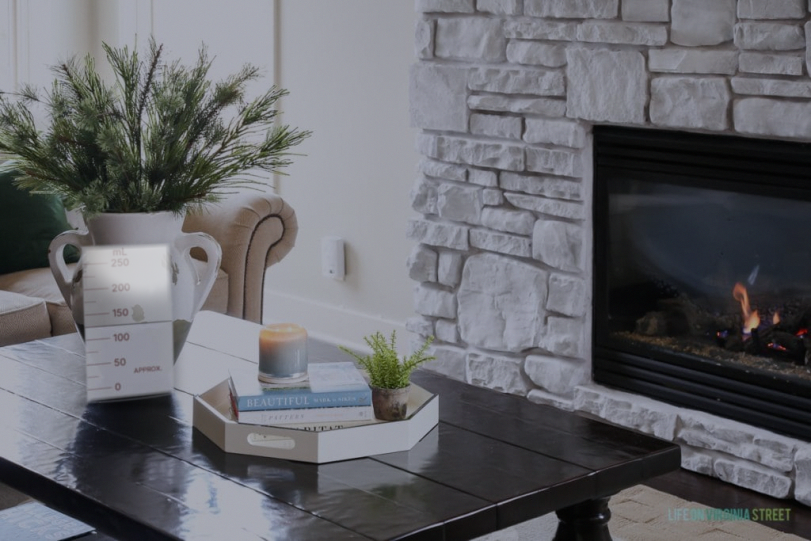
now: 125
